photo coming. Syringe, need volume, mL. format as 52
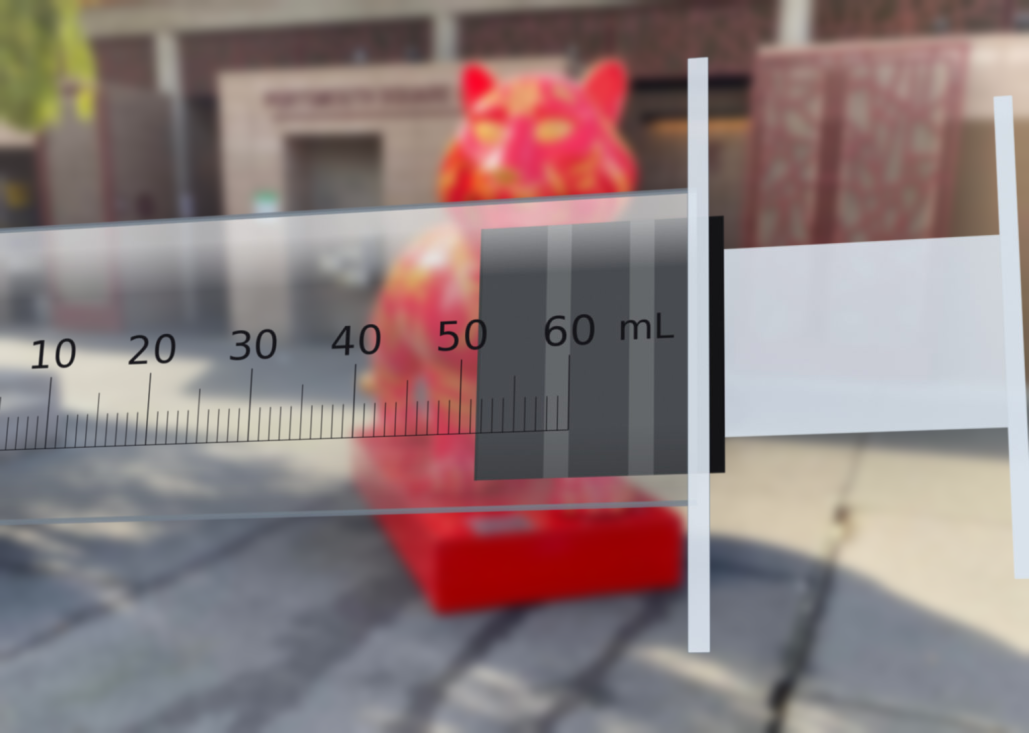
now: 51.5
